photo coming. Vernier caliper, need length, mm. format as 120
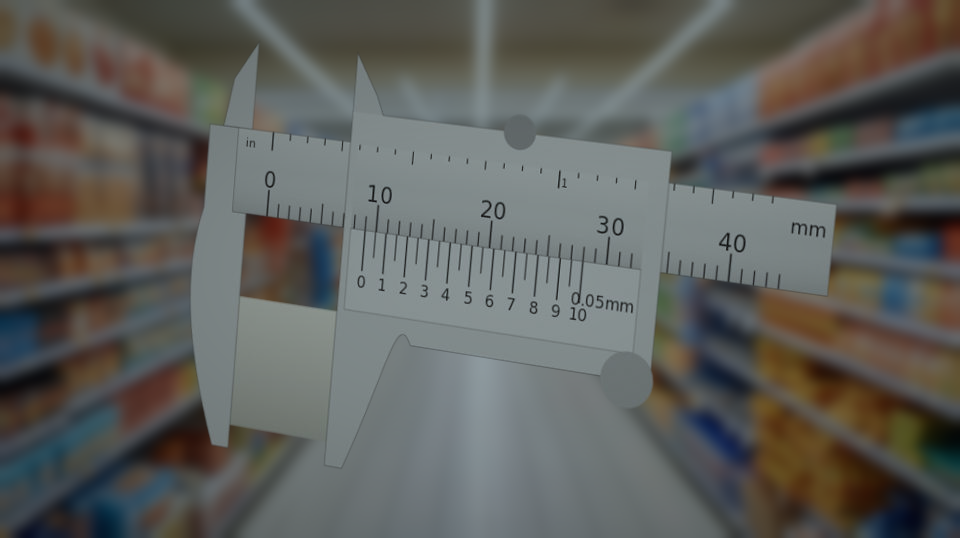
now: 9.0
